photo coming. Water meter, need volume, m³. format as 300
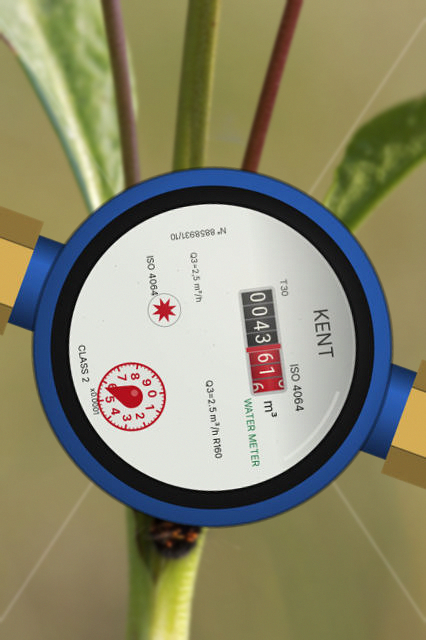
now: 43.6155
